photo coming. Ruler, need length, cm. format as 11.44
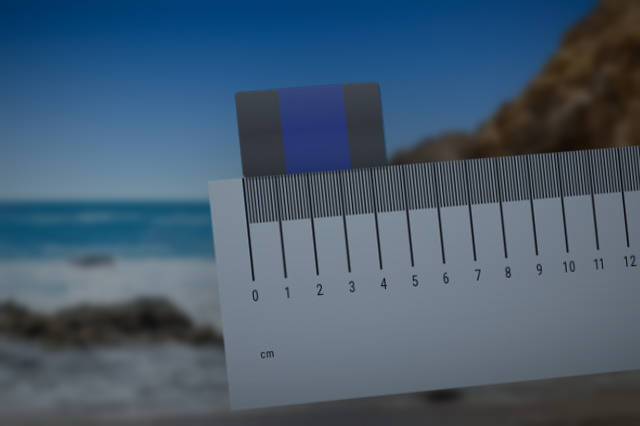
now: 4.5
